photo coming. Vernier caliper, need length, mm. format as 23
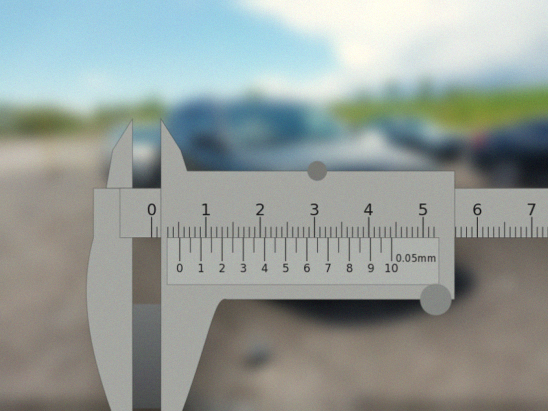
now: 5.2
